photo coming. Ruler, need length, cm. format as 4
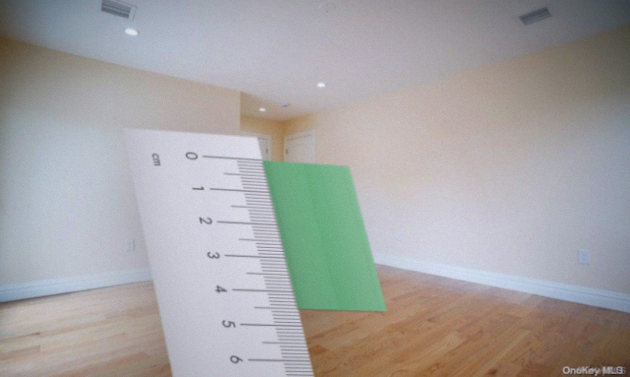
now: 4.5
